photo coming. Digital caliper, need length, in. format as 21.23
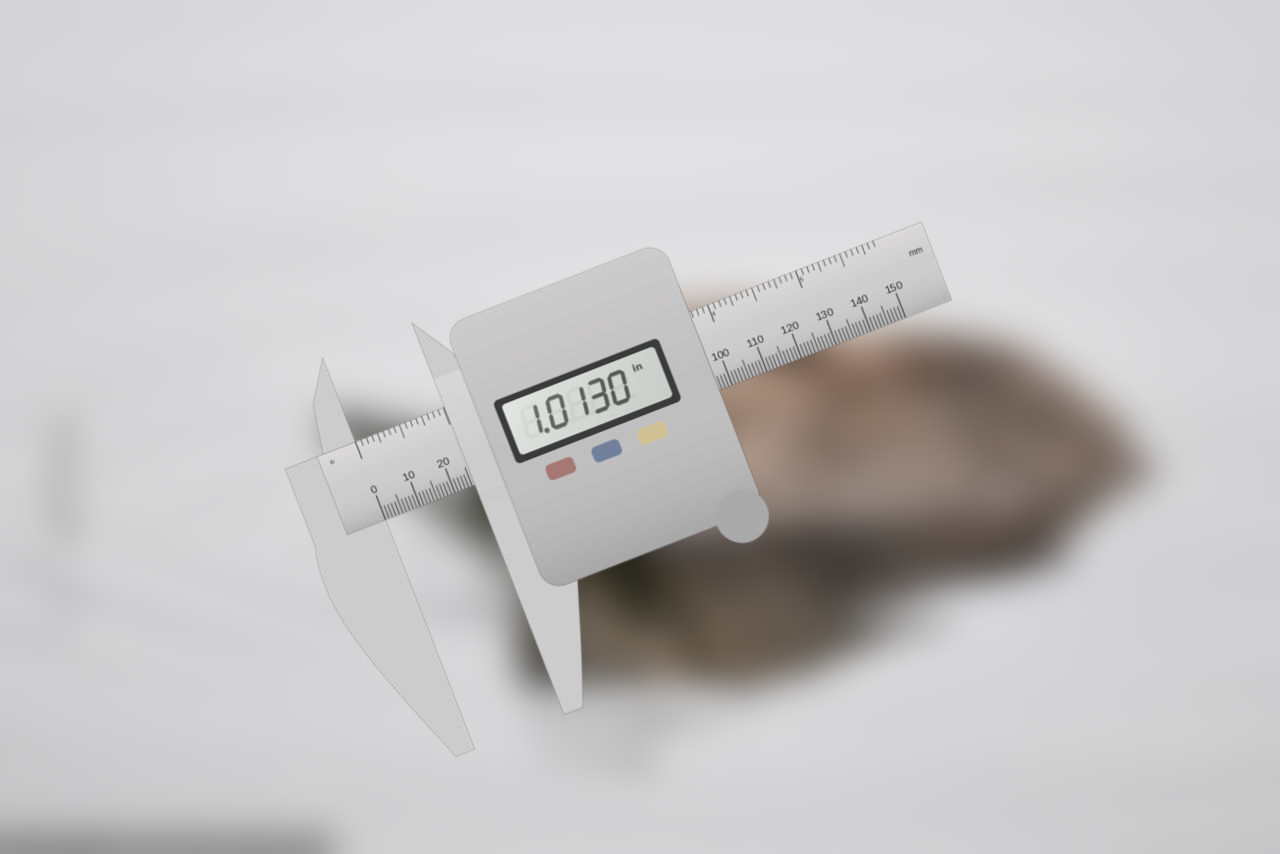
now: 1.0130
